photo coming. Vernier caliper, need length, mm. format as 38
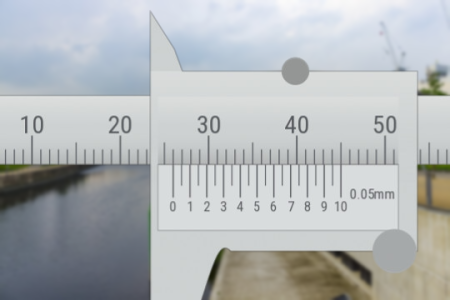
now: 26.0
